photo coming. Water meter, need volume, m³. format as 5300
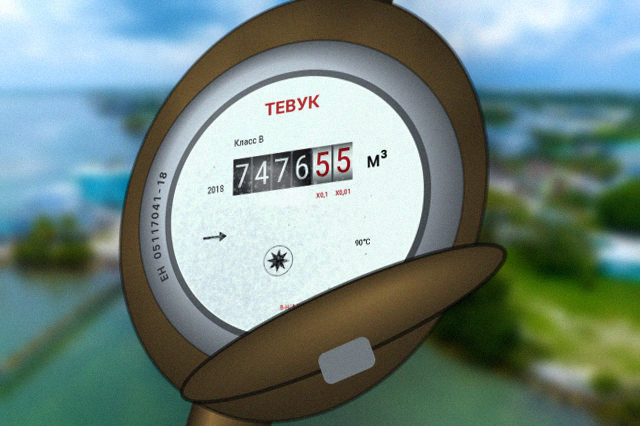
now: 7476.55
